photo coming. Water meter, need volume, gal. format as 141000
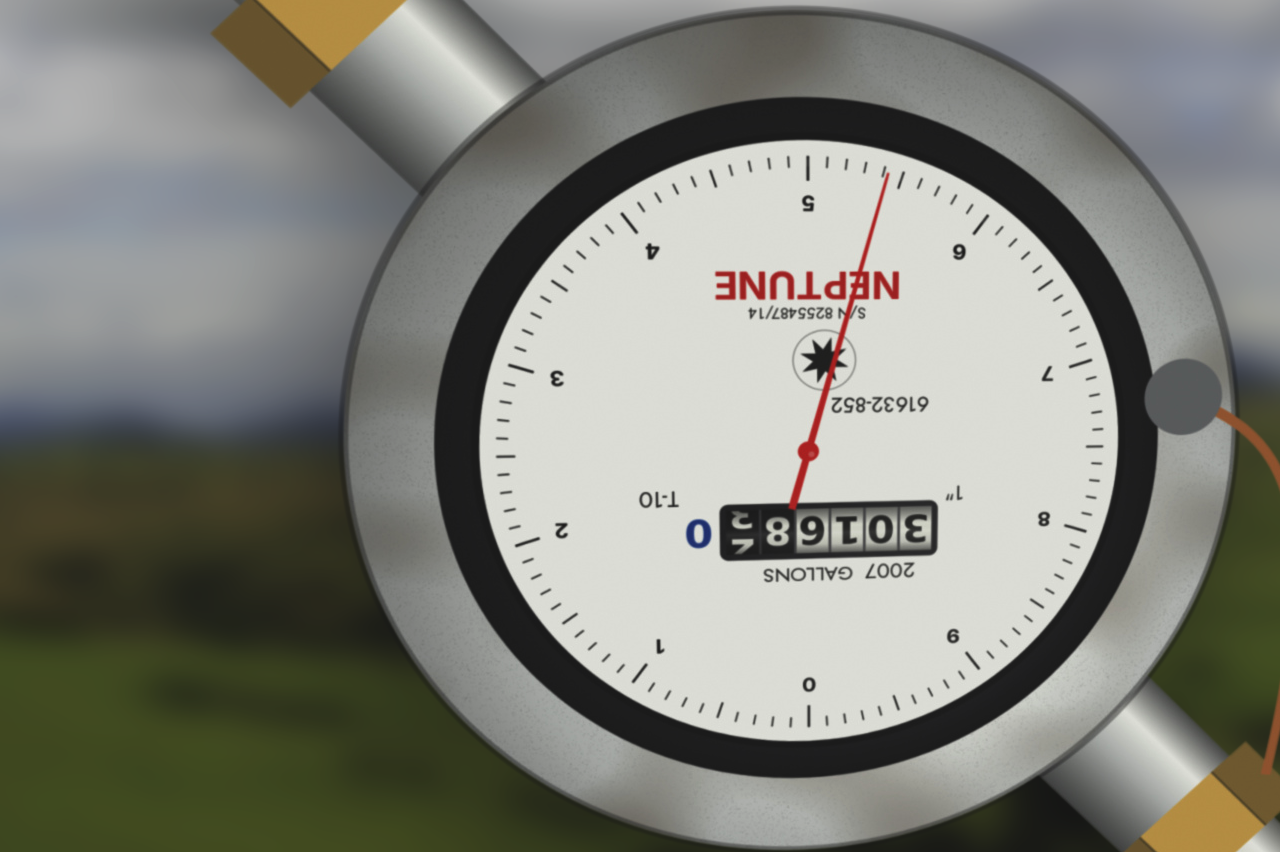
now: 3016825.4
